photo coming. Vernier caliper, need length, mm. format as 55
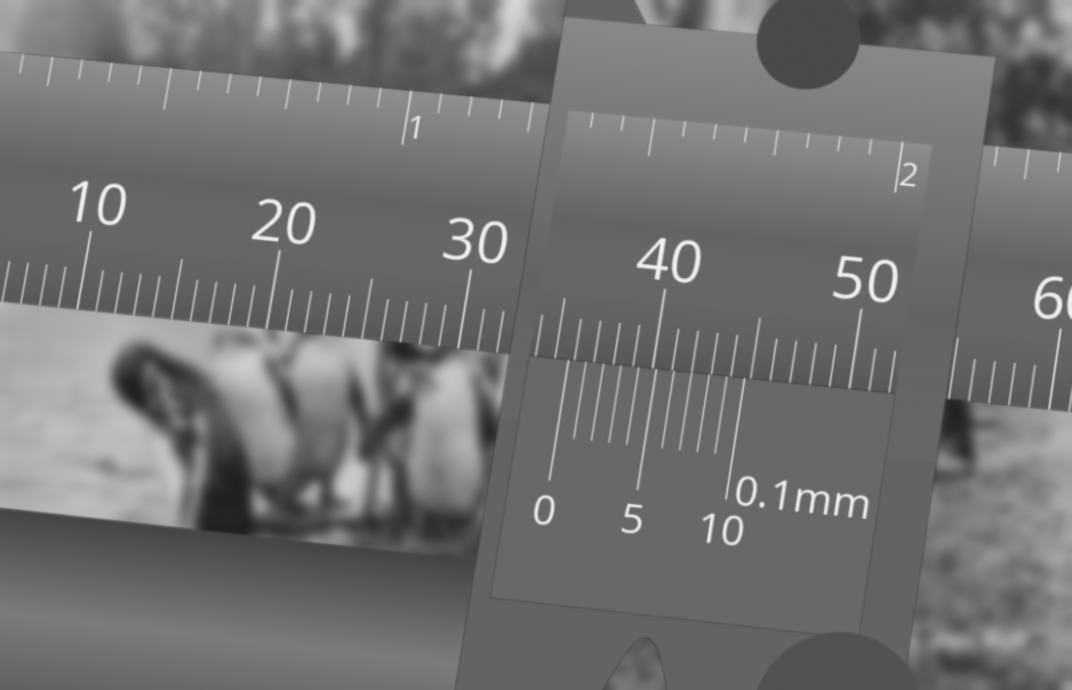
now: 35.7
